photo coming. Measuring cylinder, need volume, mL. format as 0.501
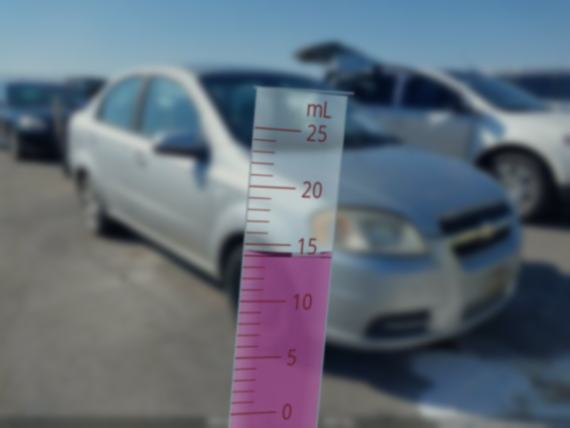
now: 14
